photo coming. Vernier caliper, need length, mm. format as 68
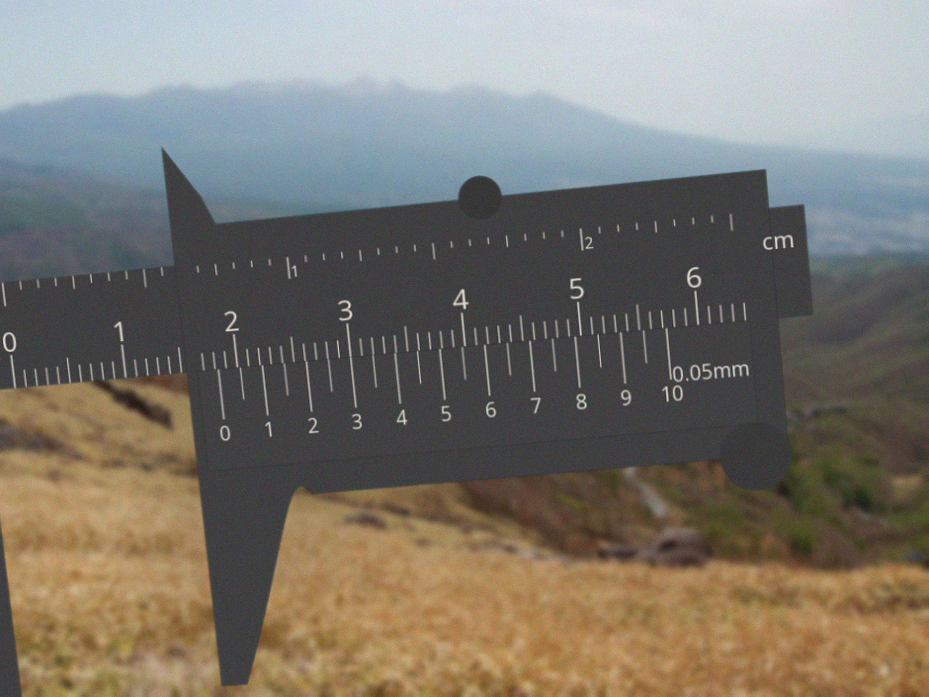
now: 18.3
